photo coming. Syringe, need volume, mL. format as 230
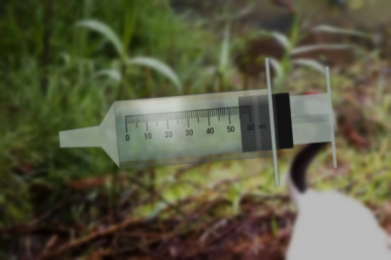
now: 55
